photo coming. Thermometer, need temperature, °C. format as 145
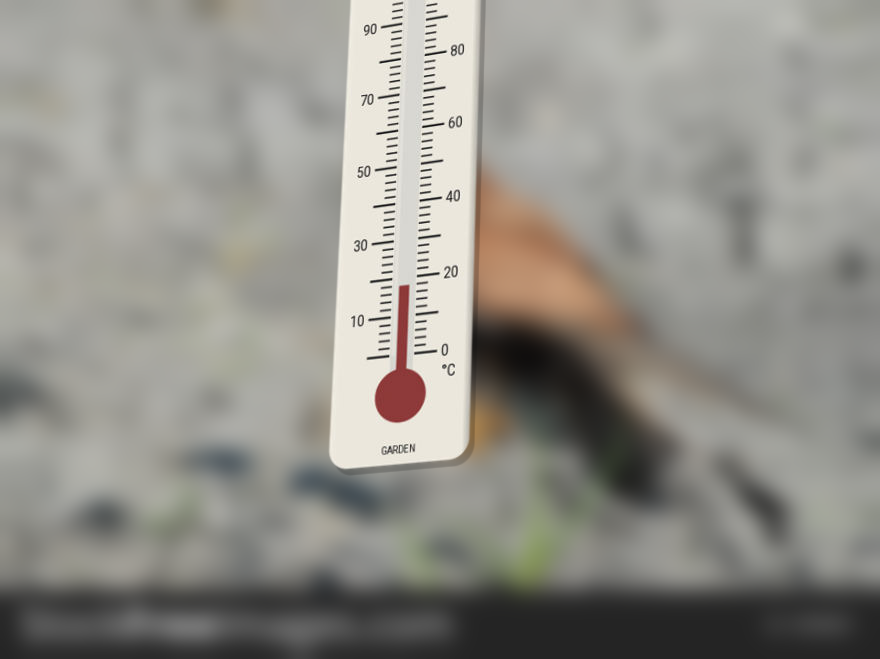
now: 18
